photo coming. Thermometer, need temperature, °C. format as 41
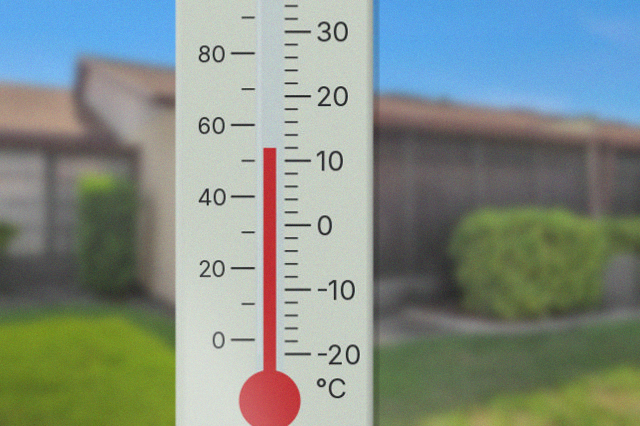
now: 12
